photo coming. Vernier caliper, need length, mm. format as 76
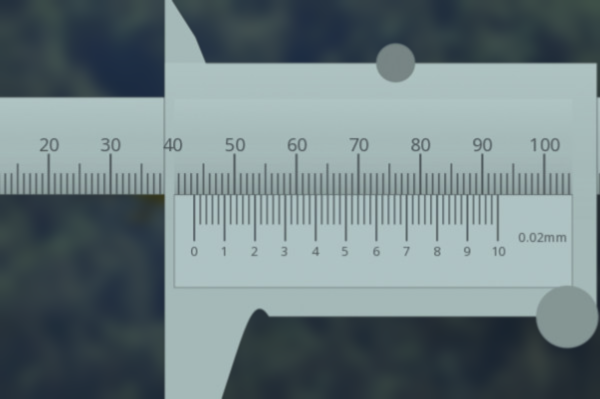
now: 43.5
